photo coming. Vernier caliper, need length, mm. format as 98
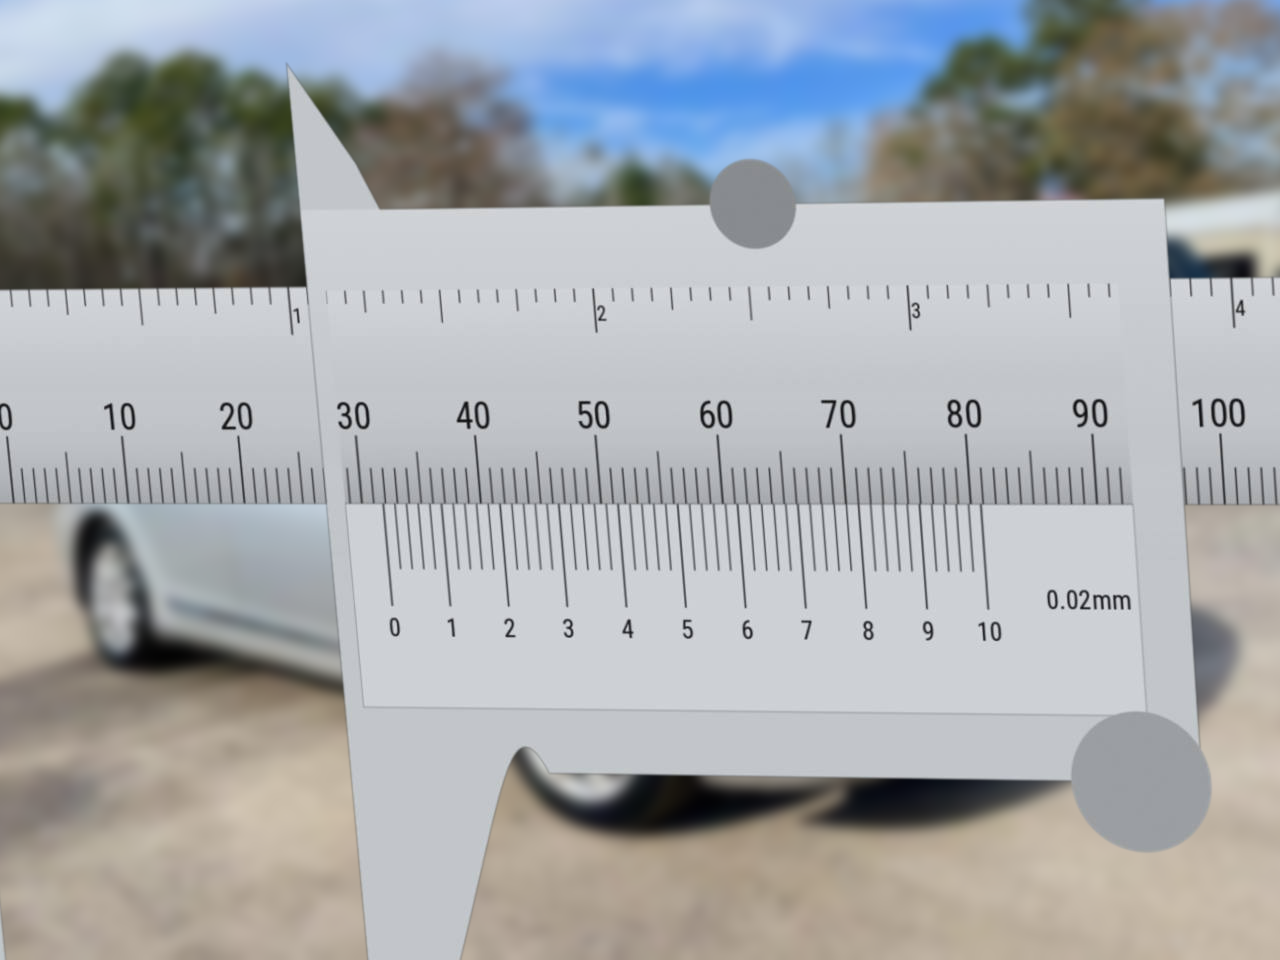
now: 31.8
